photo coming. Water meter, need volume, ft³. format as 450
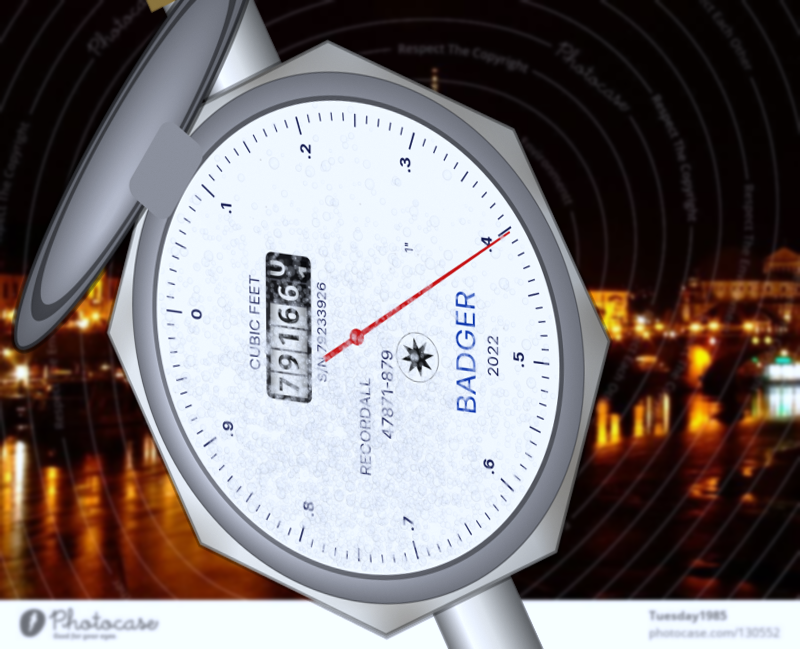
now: 791660.40
